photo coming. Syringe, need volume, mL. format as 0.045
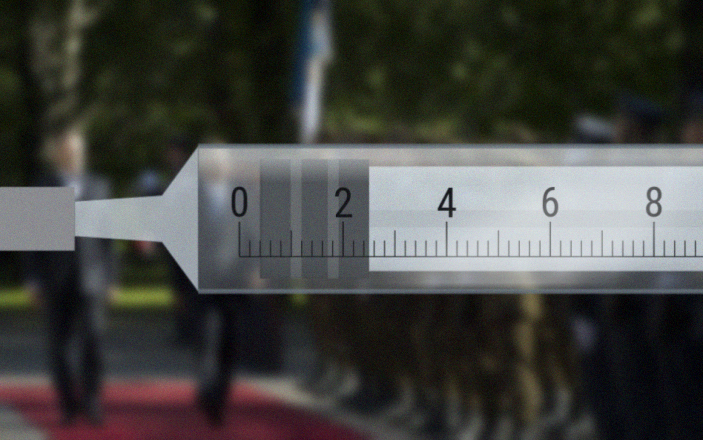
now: 0.4
